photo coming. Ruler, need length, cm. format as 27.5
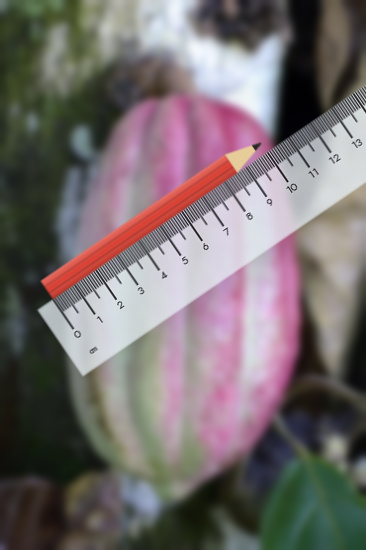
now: 10
